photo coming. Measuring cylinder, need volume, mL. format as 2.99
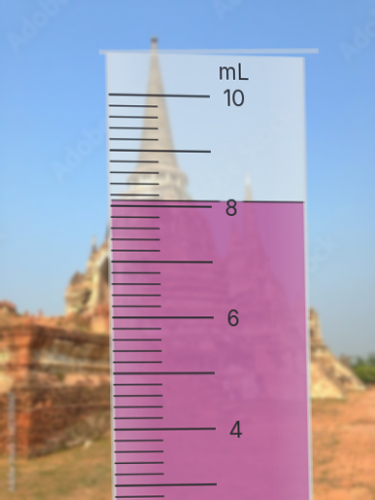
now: 8.1
